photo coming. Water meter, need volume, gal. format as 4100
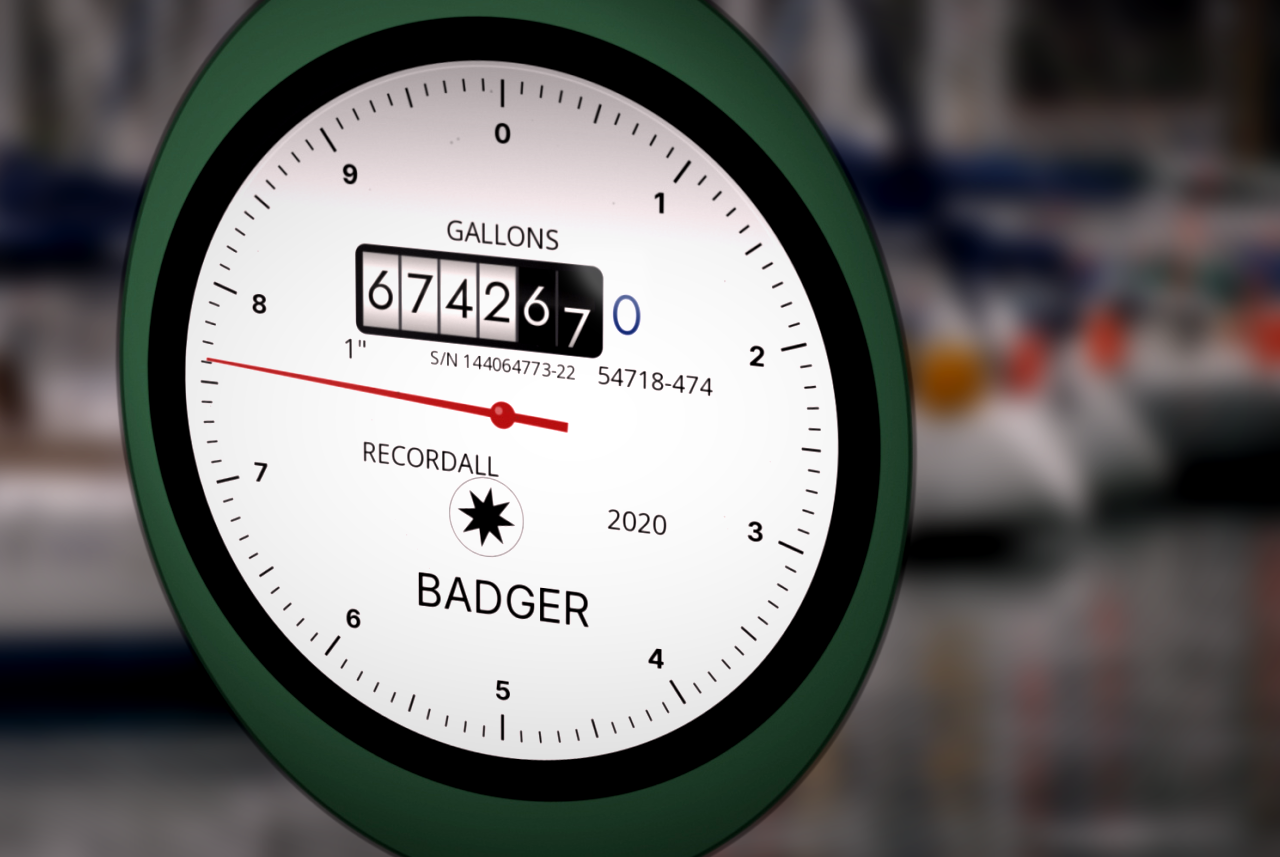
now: 6742667.6
